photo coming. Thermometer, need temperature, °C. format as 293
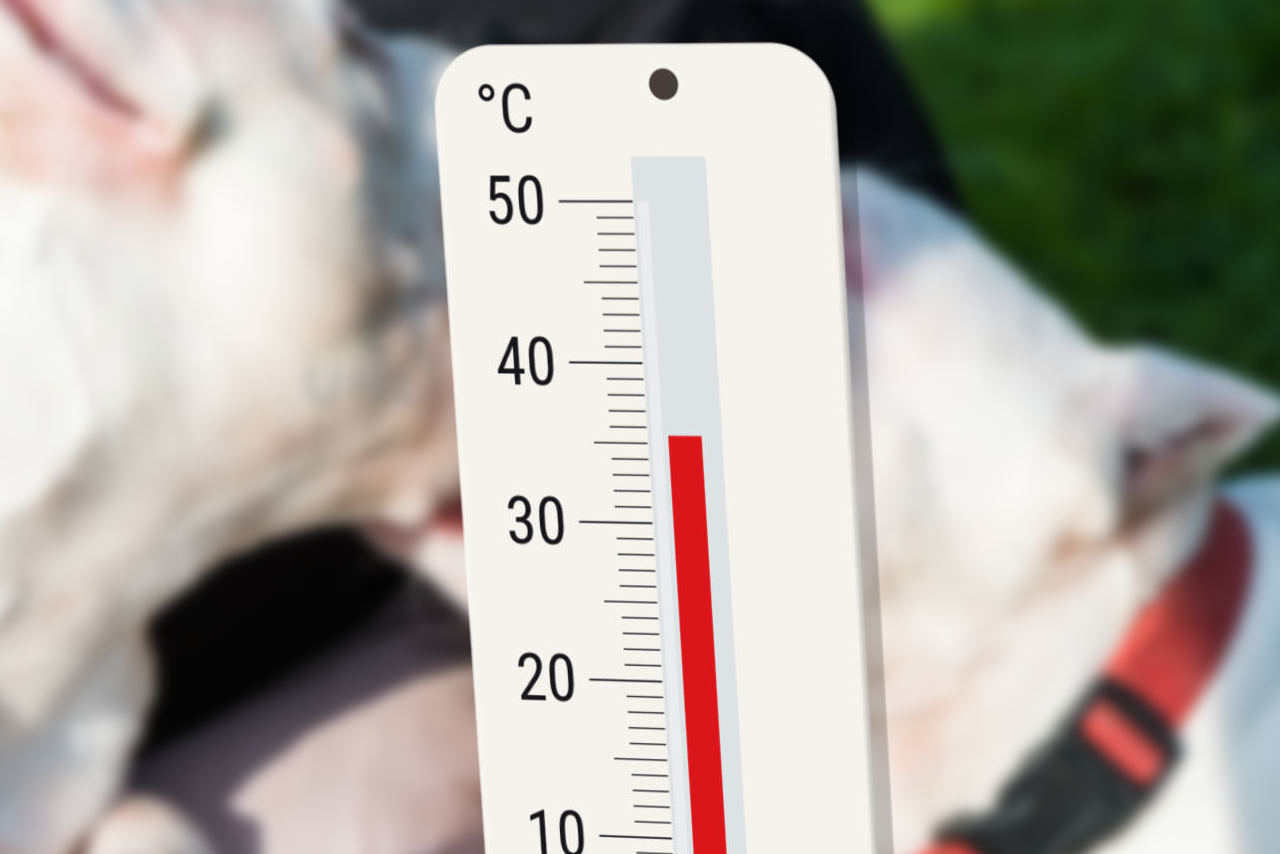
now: 35.5
